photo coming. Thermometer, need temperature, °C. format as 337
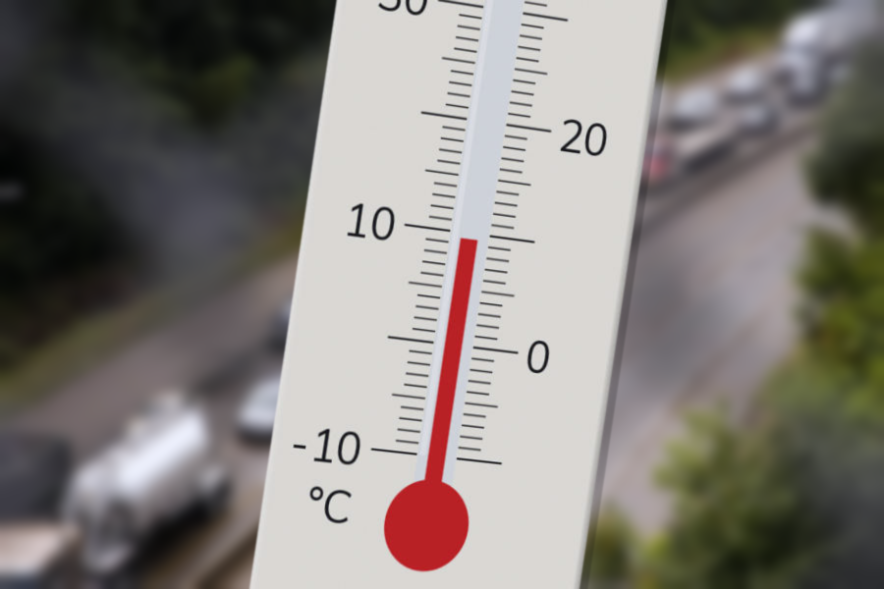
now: 9.5
